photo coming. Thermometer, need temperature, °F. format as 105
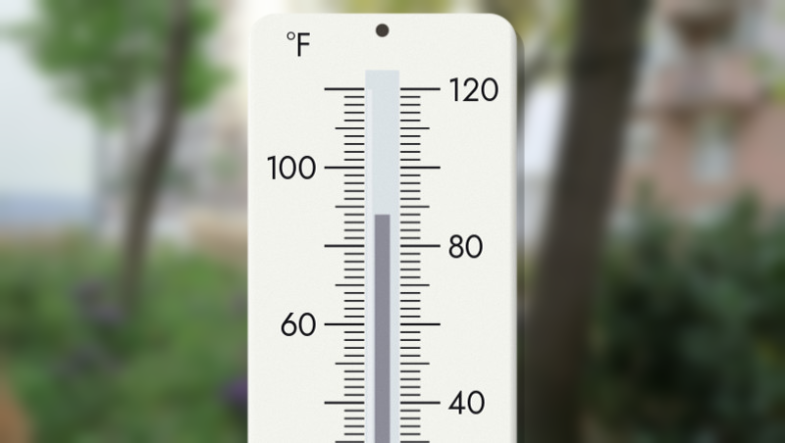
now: 88
